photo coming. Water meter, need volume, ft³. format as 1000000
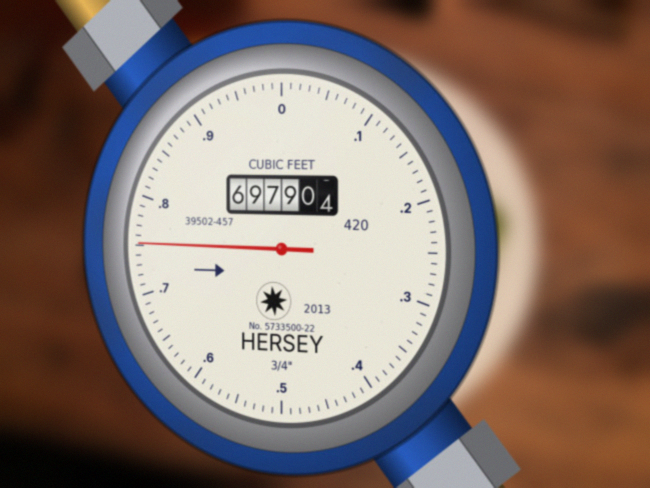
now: 697903.75
